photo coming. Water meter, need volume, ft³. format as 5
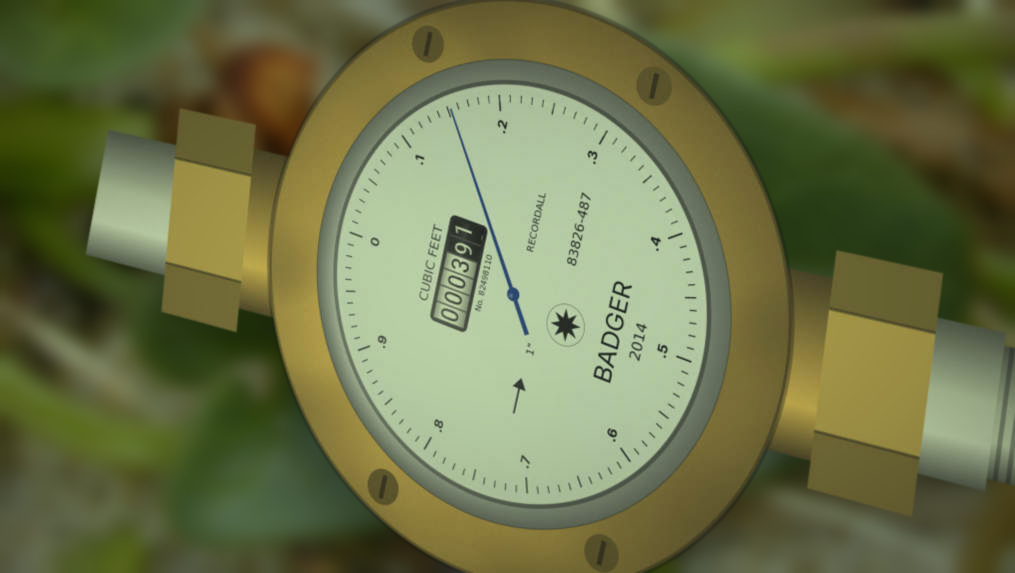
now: 391.15
